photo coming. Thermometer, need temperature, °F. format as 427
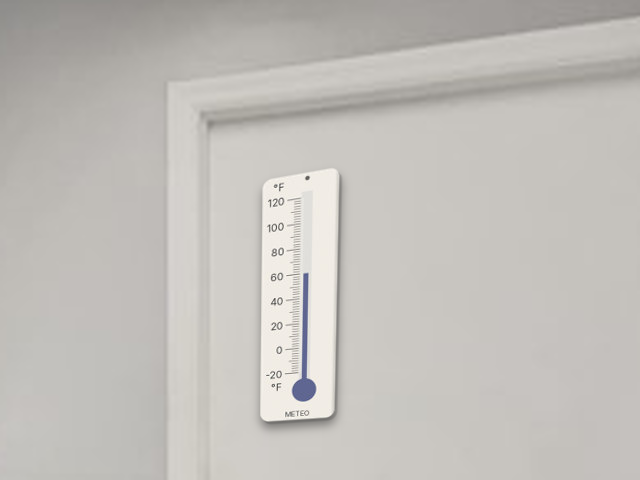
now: 60
